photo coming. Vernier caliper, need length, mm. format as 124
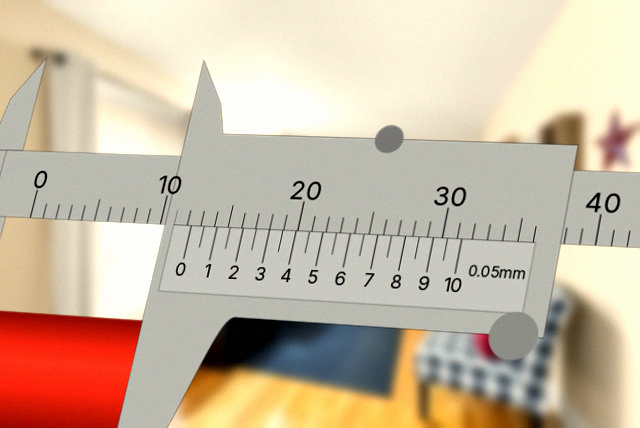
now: 12.3
